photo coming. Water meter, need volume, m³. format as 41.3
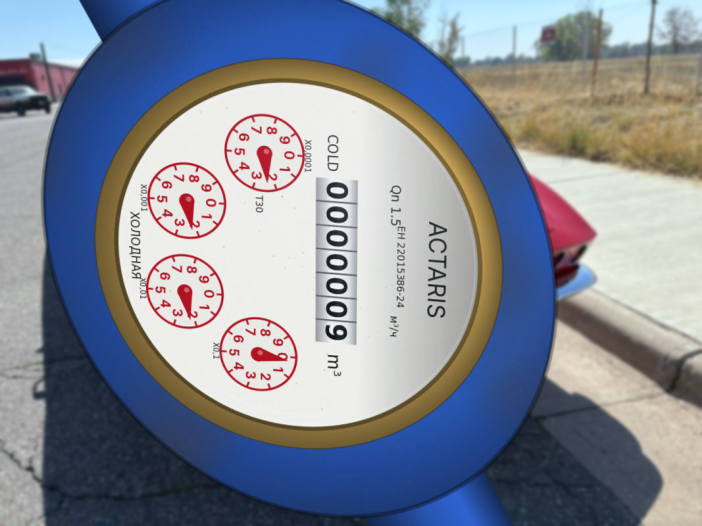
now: 9.0222
